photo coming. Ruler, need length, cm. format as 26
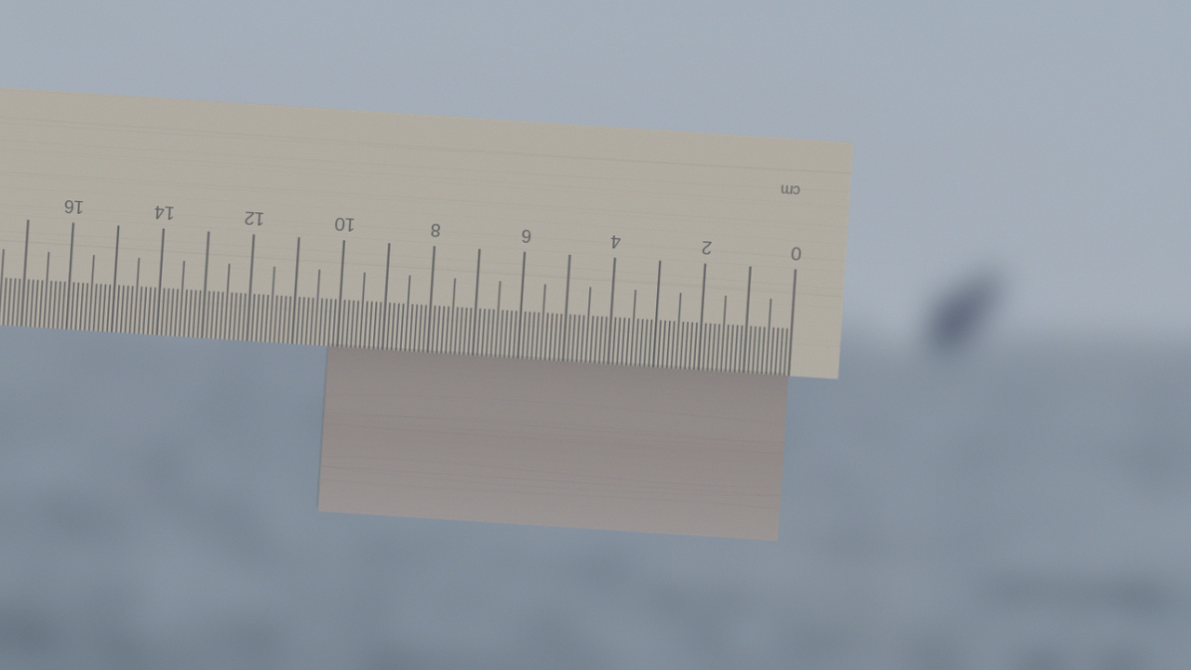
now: 10.2
